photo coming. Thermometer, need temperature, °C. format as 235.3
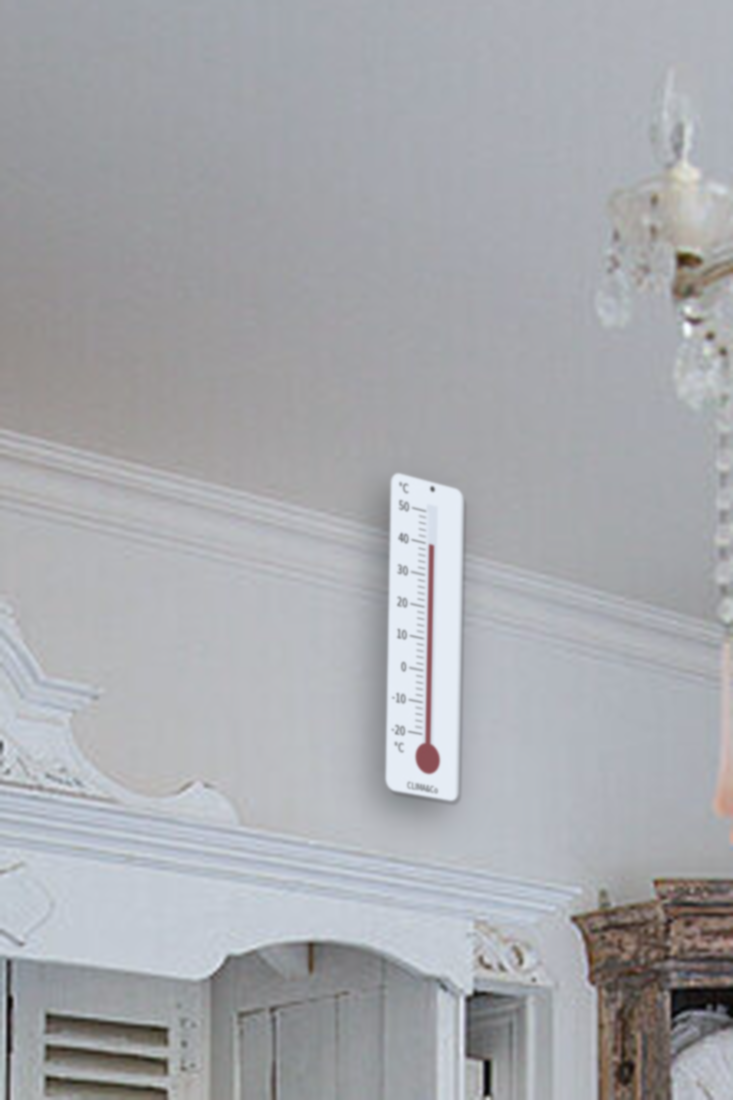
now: 40
